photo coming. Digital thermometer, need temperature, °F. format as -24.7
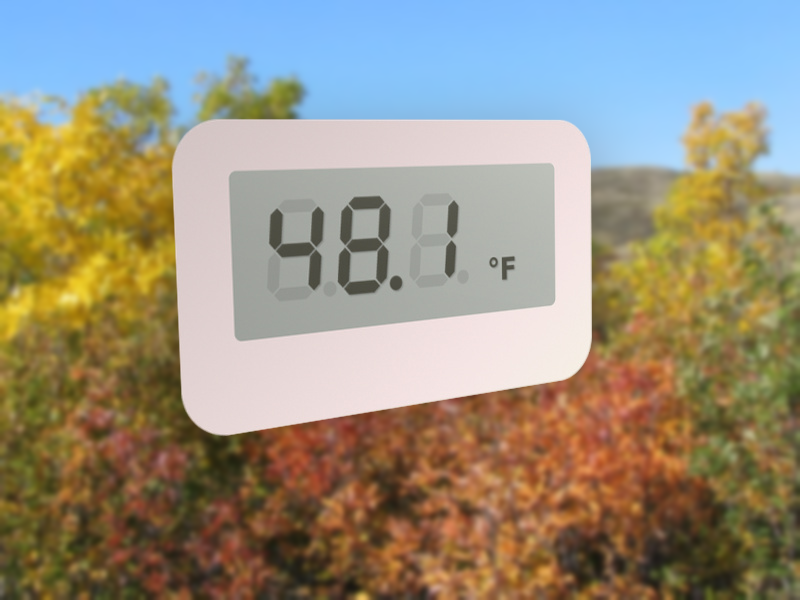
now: 48.1
